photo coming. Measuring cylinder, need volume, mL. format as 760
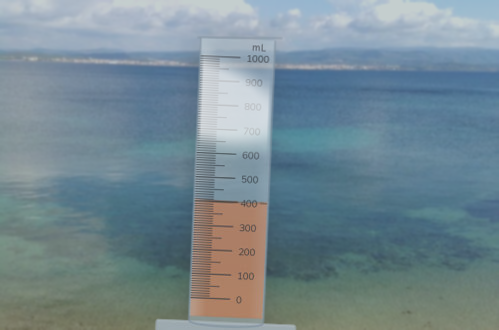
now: 400
